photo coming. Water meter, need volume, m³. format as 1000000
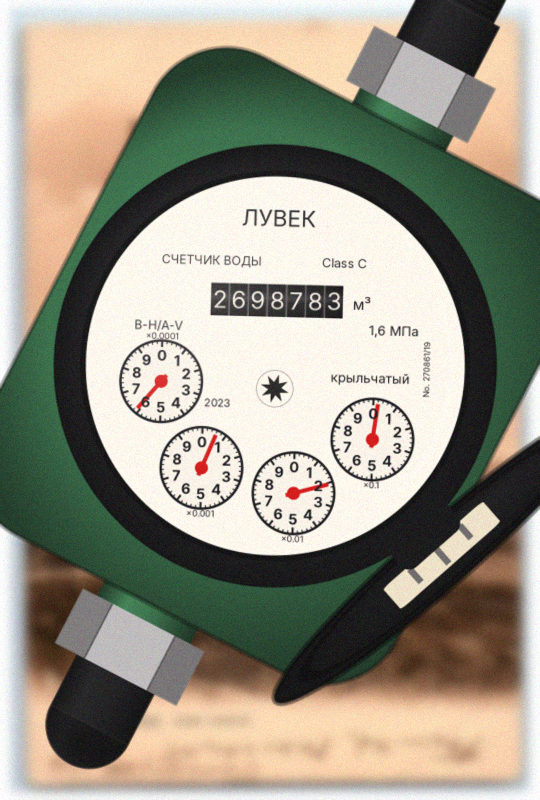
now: 2698783.0206
